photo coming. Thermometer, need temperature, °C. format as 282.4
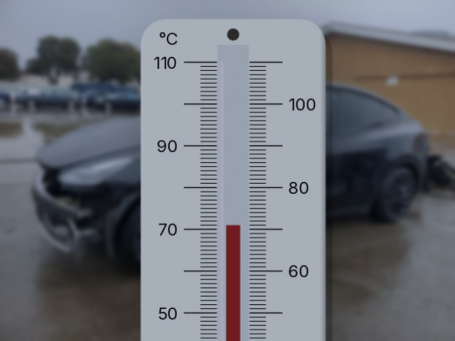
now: 71
